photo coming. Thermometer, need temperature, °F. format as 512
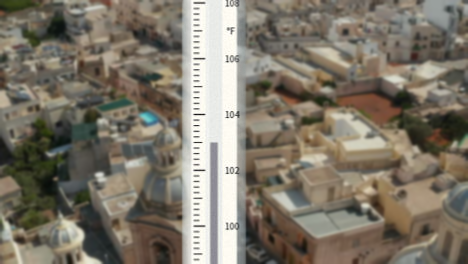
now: 103
